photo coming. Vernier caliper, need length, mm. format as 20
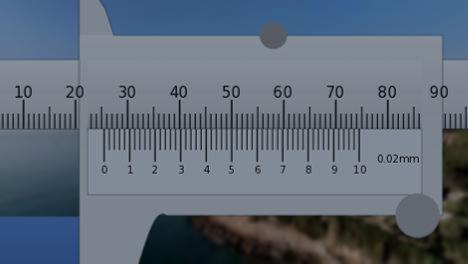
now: 25.5
